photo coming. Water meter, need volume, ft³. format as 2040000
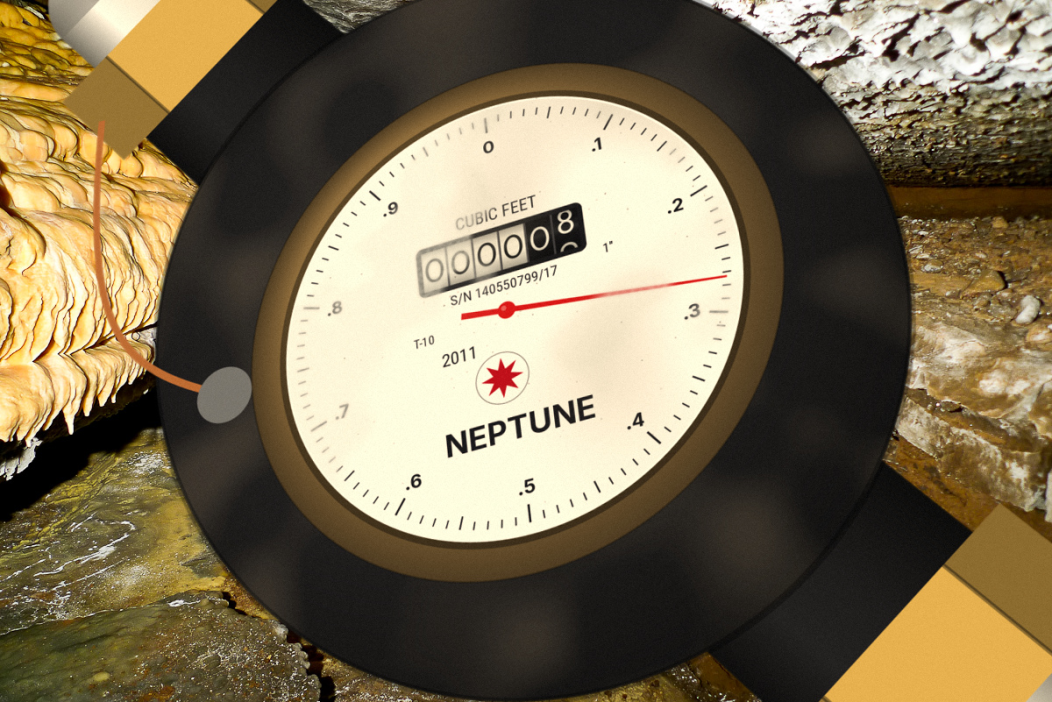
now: 8.27
